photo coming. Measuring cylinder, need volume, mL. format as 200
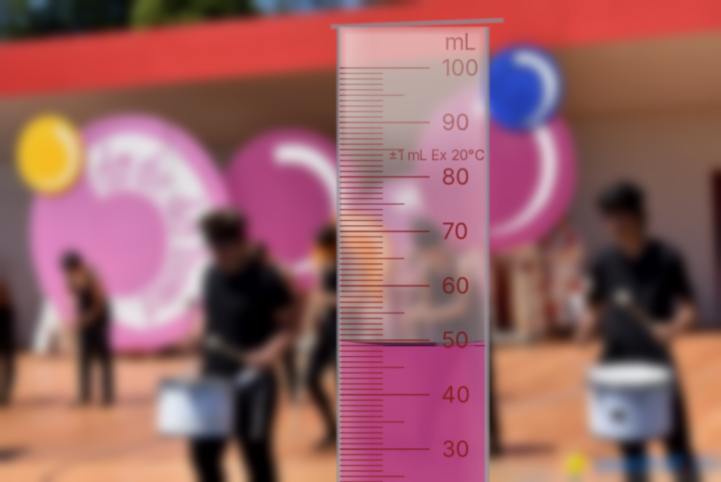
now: 49
